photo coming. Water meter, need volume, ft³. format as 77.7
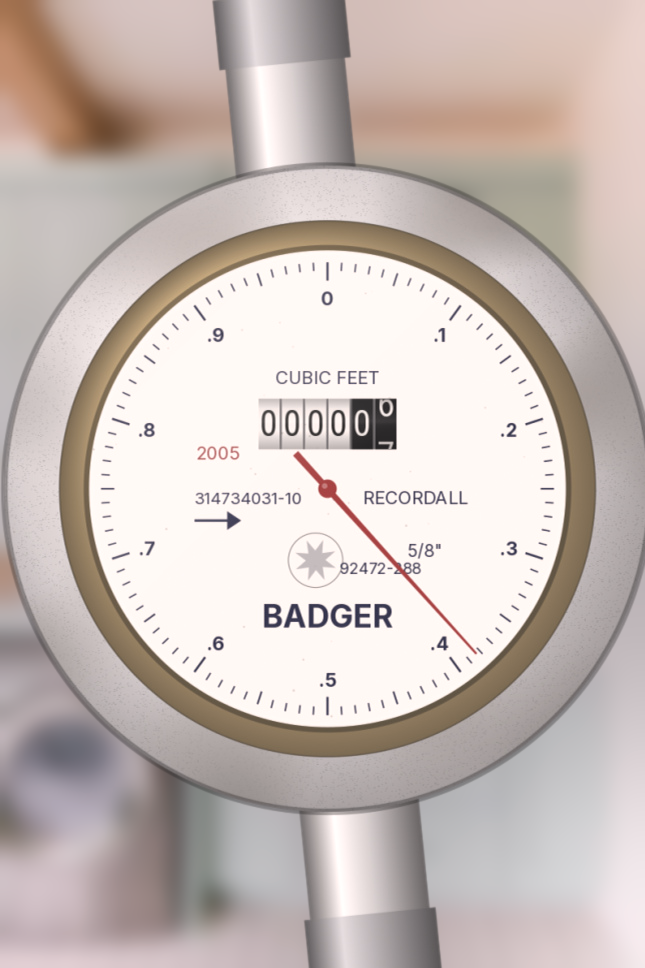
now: 6.38
